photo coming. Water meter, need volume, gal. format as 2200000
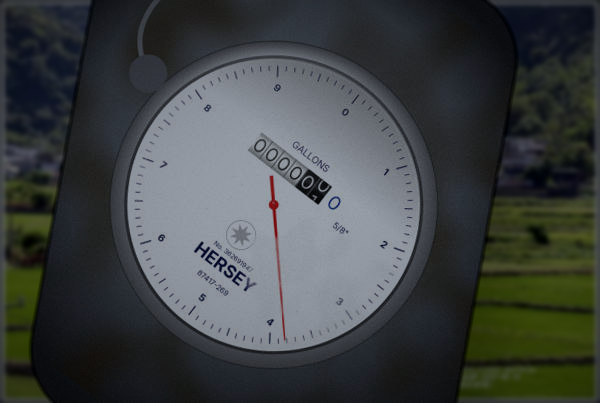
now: 3.8
